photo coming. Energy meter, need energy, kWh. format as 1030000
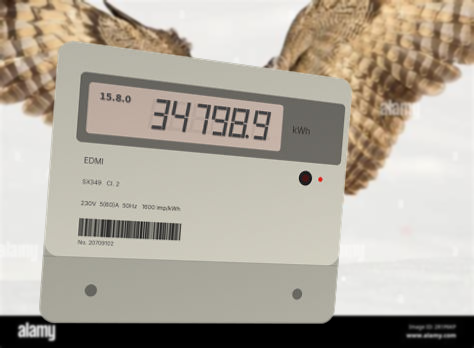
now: 34798.9
